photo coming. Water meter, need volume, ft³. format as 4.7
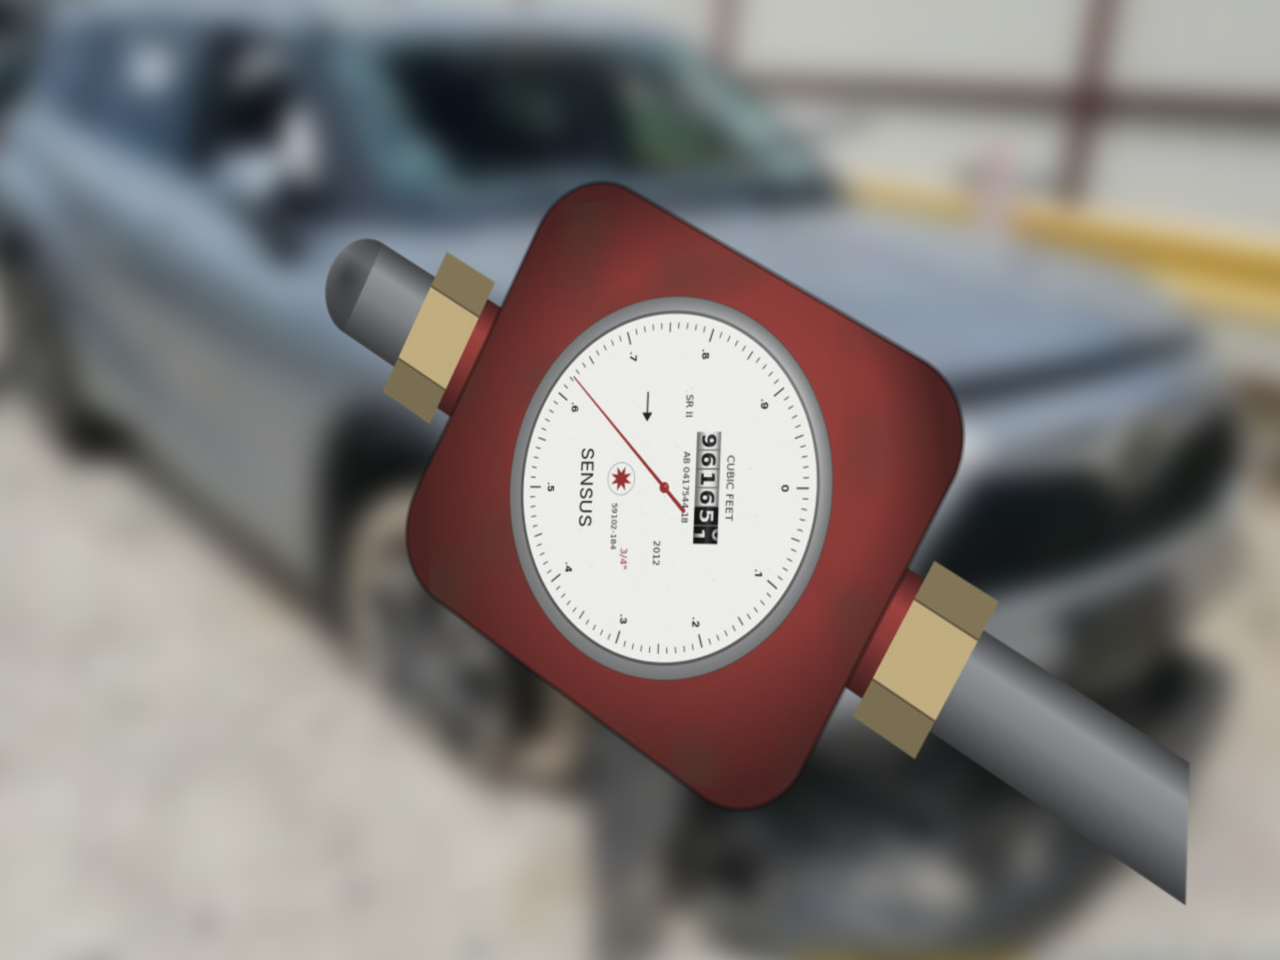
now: 961650.62
